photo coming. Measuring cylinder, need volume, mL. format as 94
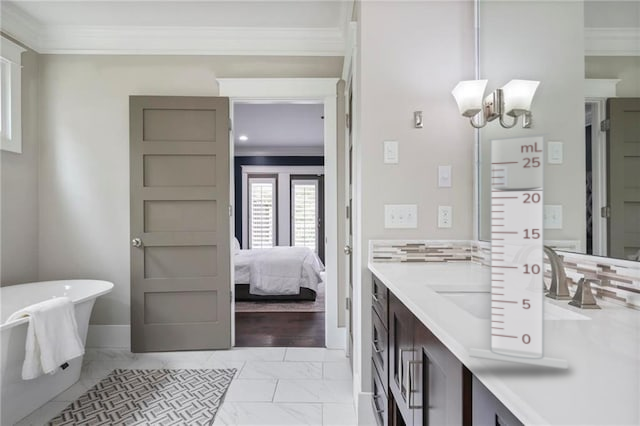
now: 21
